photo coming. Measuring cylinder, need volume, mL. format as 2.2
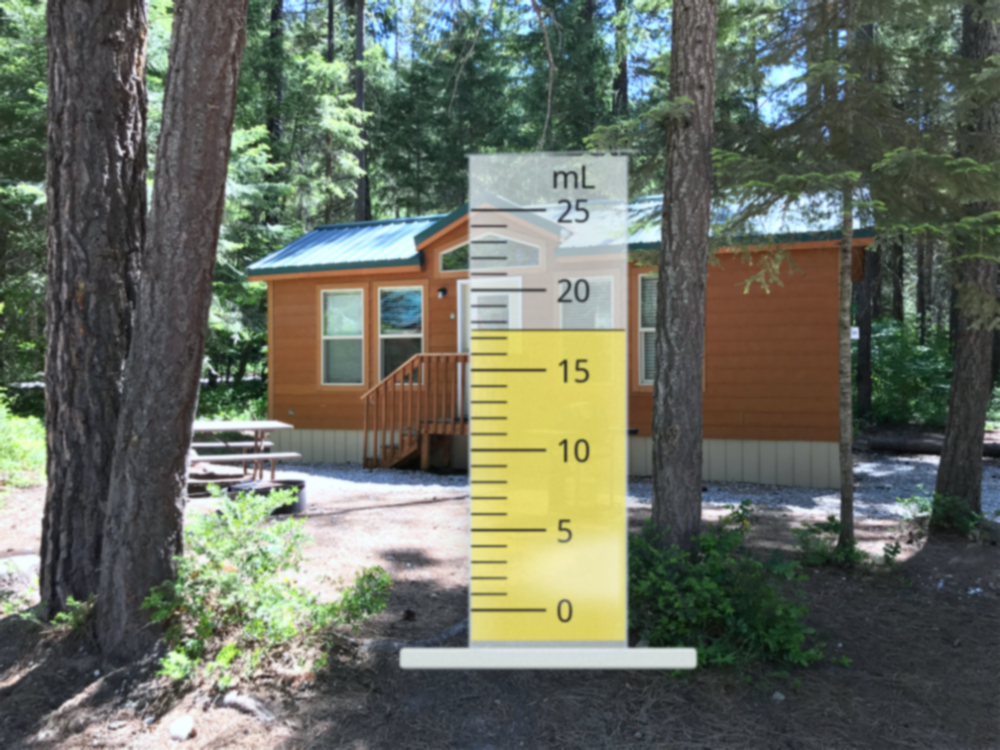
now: 17.5
